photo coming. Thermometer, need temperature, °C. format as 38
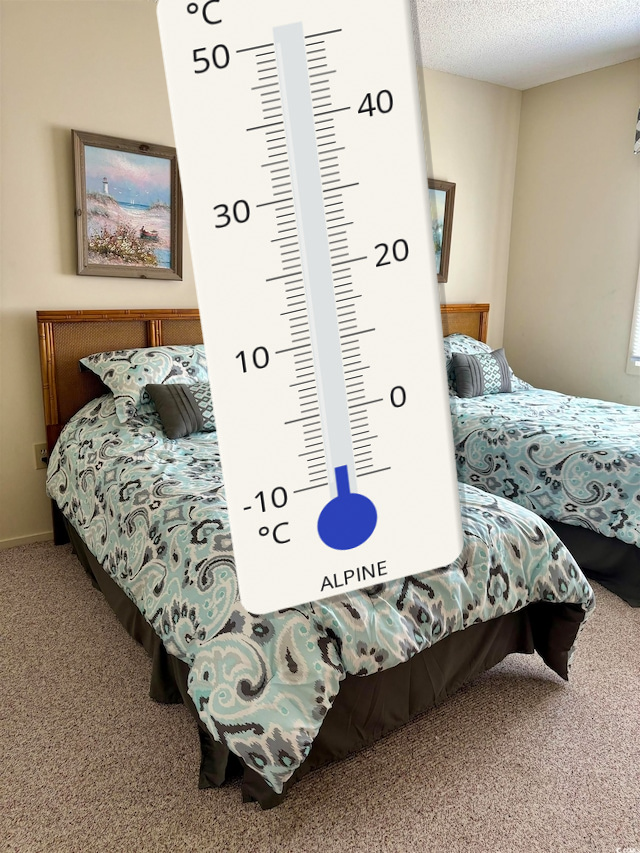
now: -8
